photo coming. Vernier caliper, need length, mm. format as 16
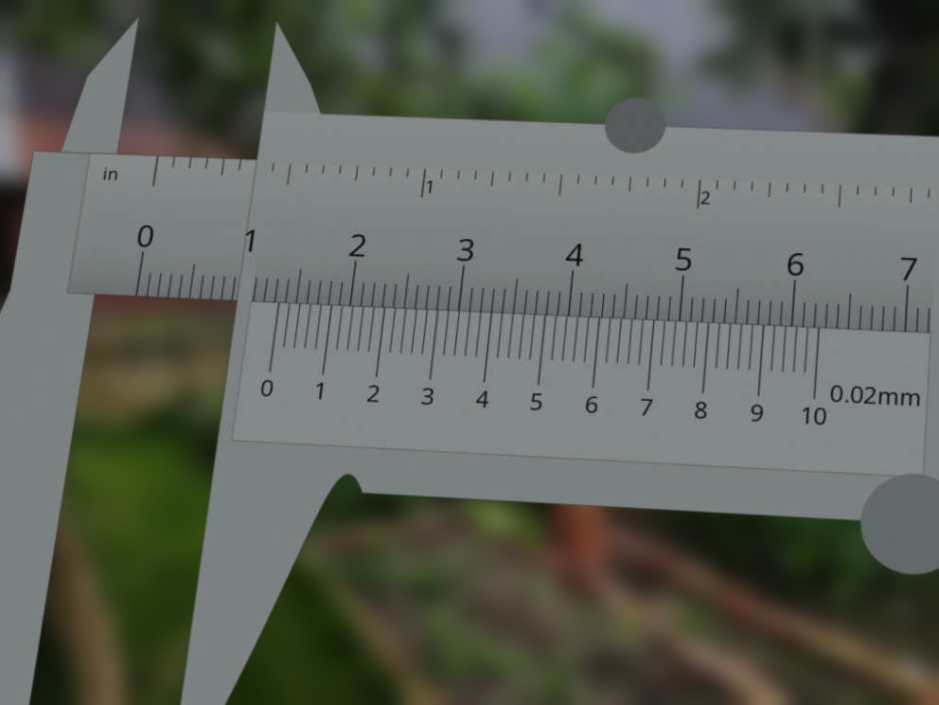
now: 13.4
